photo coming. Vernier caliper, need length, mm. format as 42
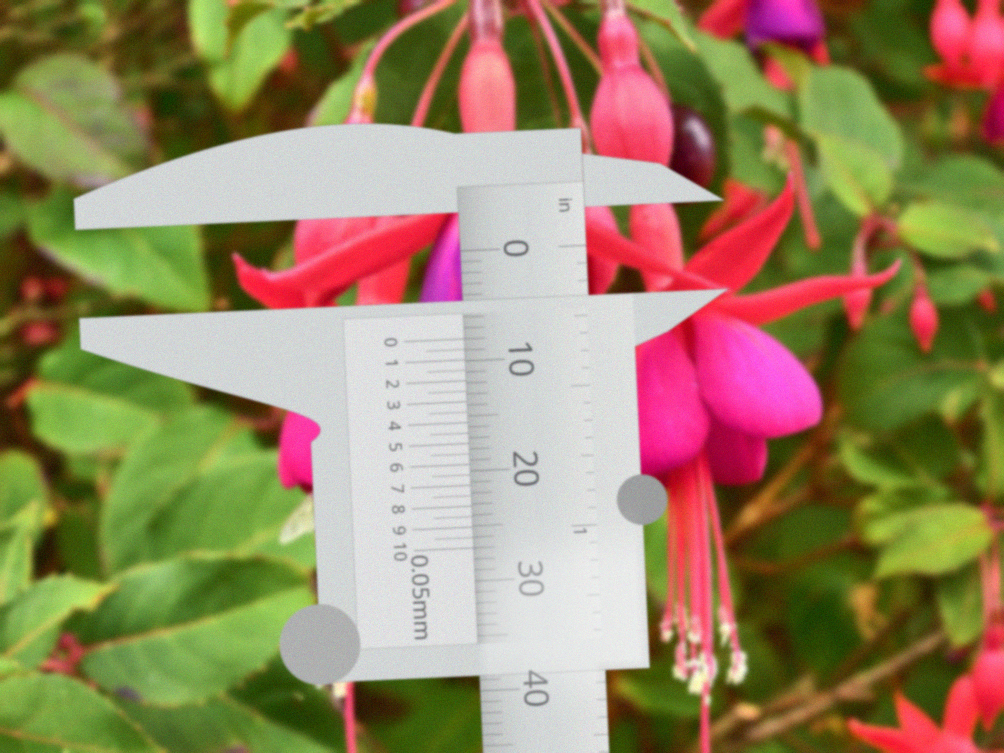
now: 8.0
